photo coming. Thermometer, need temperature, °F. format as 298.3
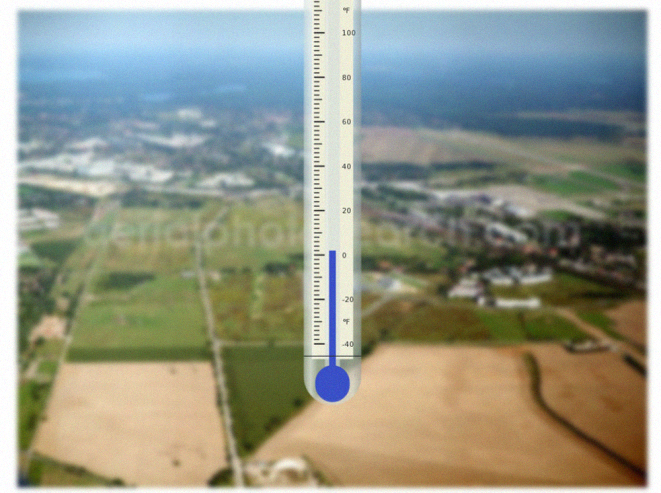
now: 2
